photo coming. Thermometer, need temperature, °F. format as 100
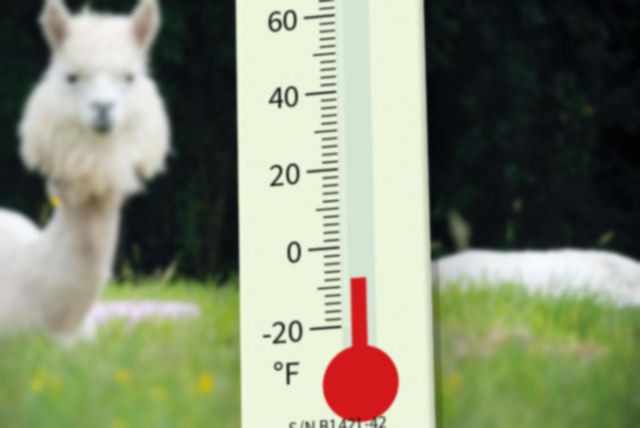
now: -8
